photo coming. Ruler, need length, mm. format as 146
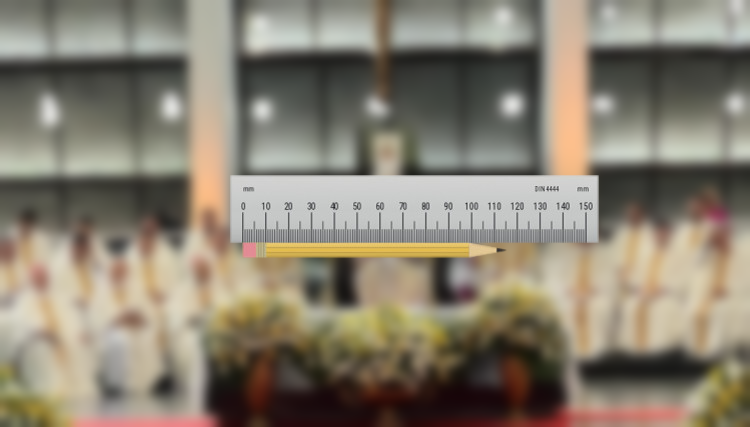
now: 115
